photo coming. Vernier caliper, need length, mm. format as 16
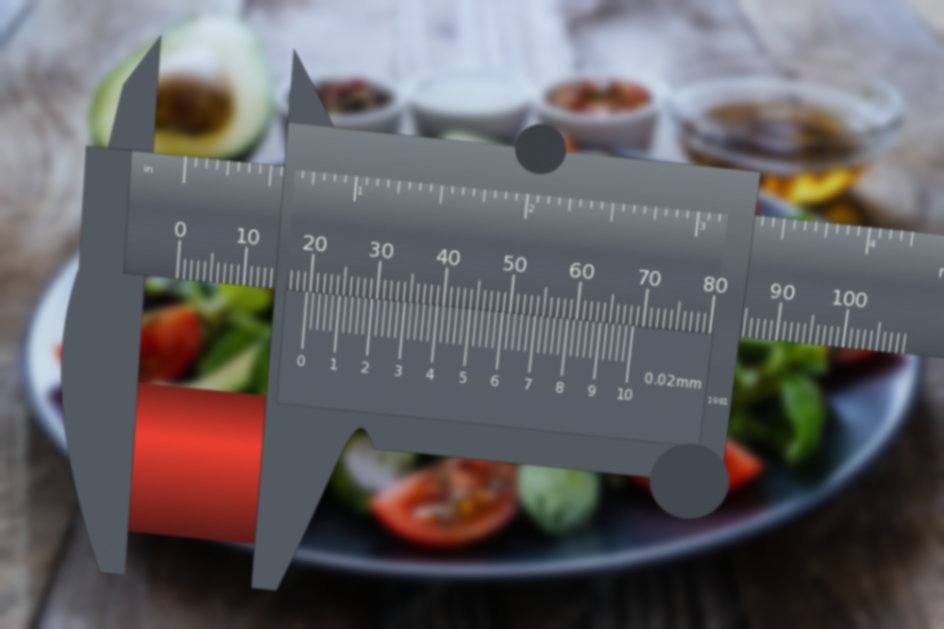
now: 19.5
